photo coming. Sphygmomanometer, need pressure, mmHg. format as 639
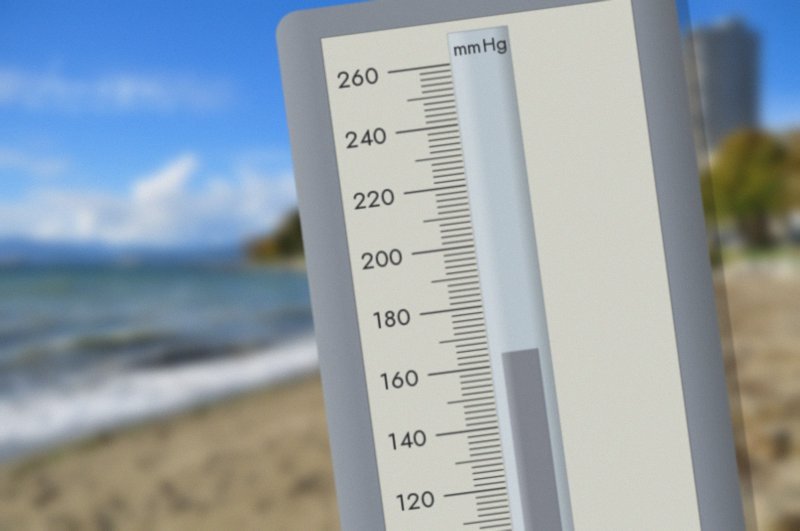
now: 164
